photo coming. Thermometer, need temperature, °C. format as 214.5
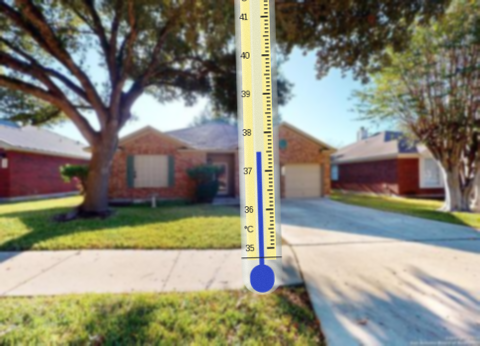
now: 37.5
